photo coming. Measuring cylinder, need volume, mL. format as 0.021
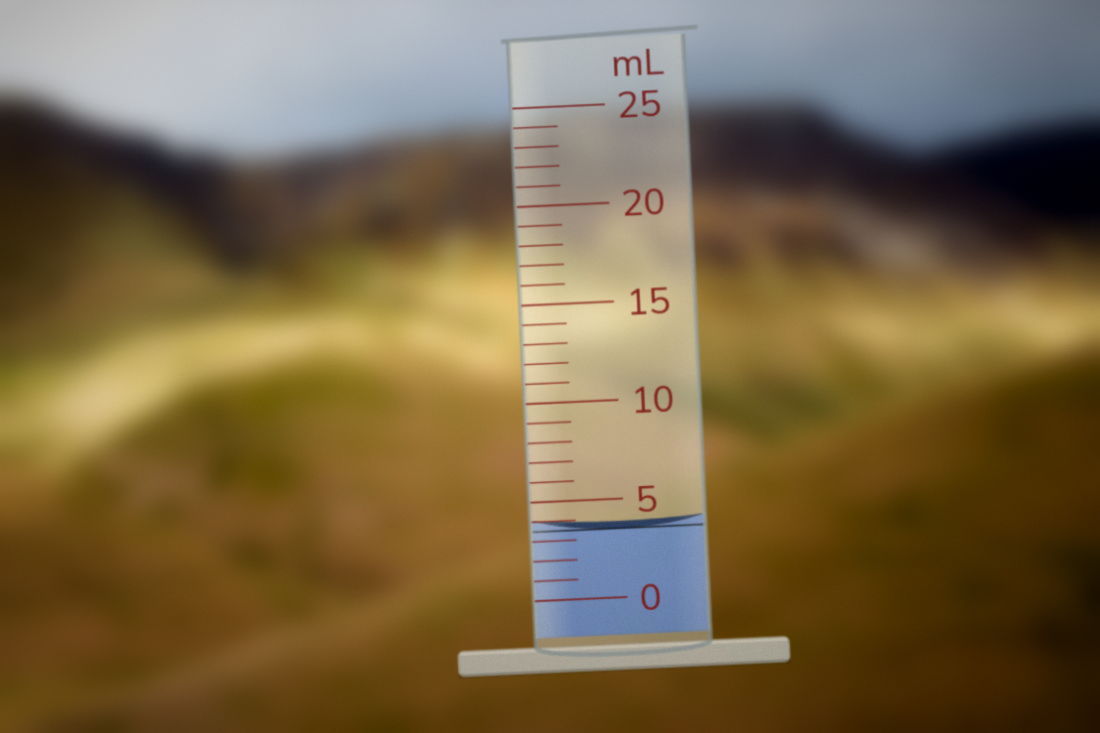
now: 3.5
